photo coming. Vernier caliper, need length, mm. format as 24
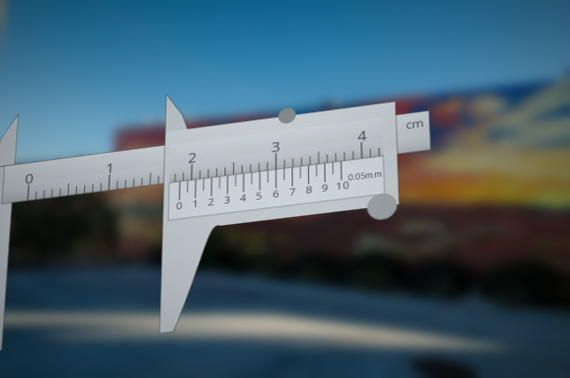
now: 18.6
